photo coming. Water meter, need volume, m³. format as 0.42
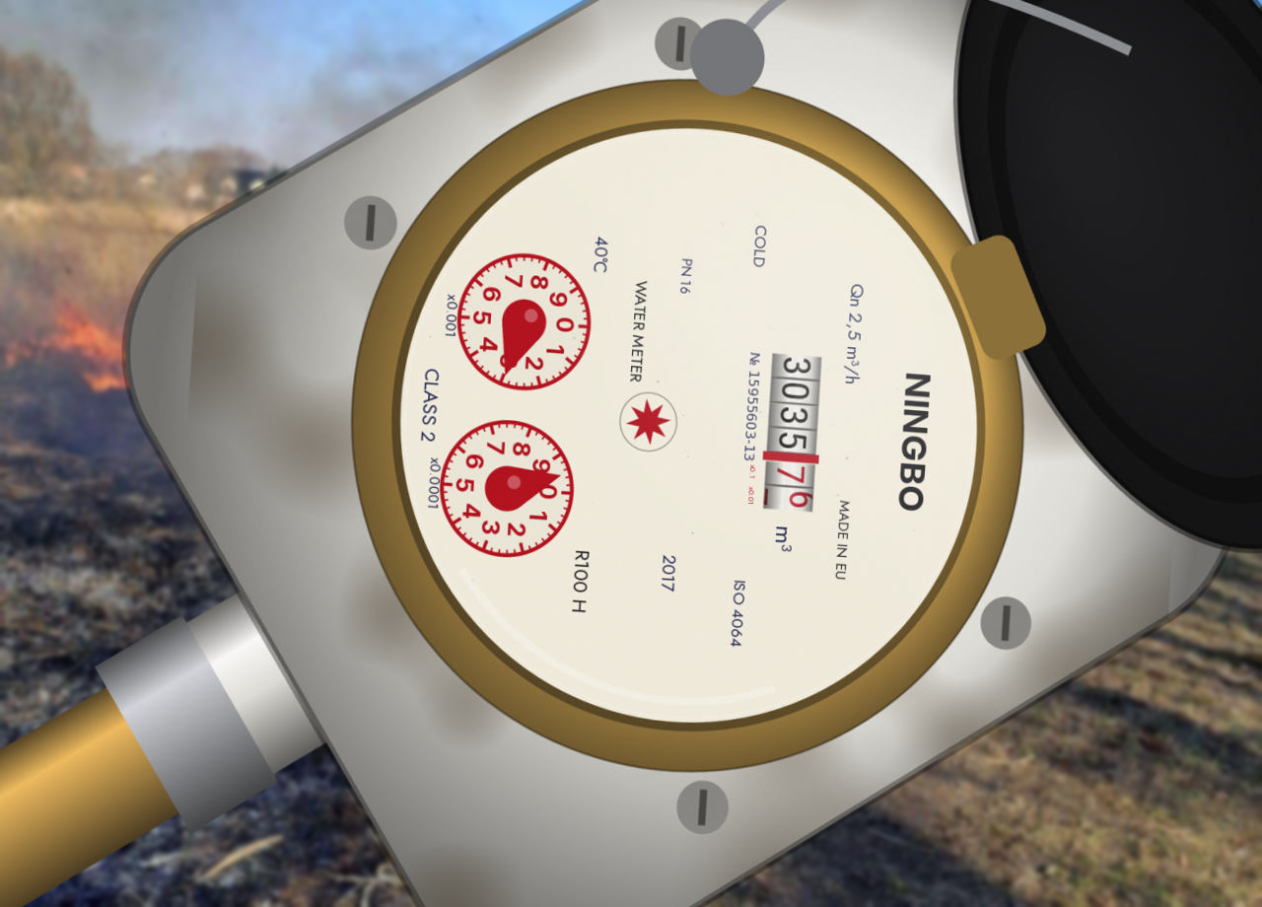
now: 3035.7629
